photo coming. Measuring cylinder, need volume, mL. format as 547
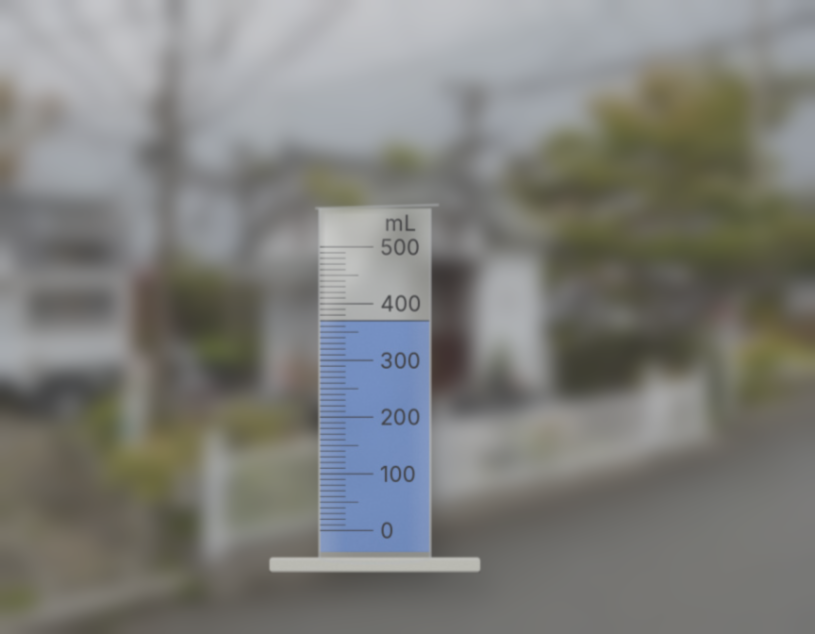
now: 370
